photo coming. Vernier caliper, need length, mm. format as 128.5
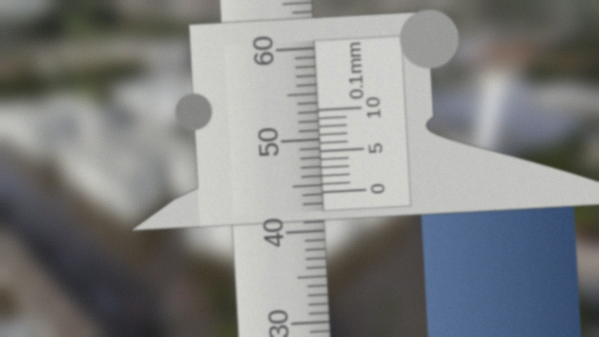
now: 44.2
